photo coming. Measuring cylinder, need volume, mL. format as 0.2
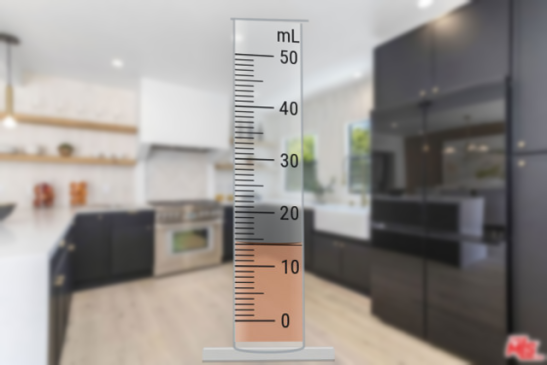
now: 14
